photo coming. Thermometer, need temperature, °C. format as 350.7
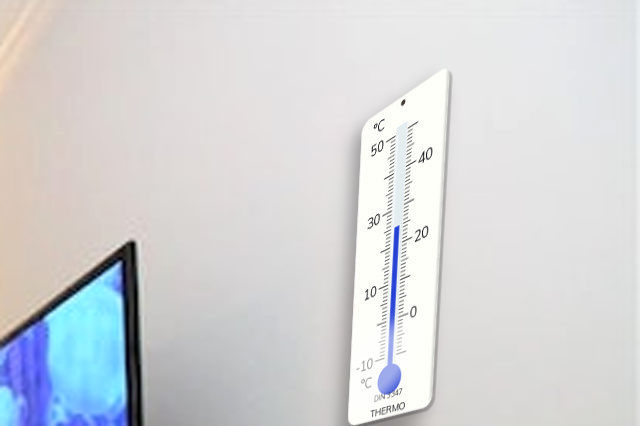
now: 25
